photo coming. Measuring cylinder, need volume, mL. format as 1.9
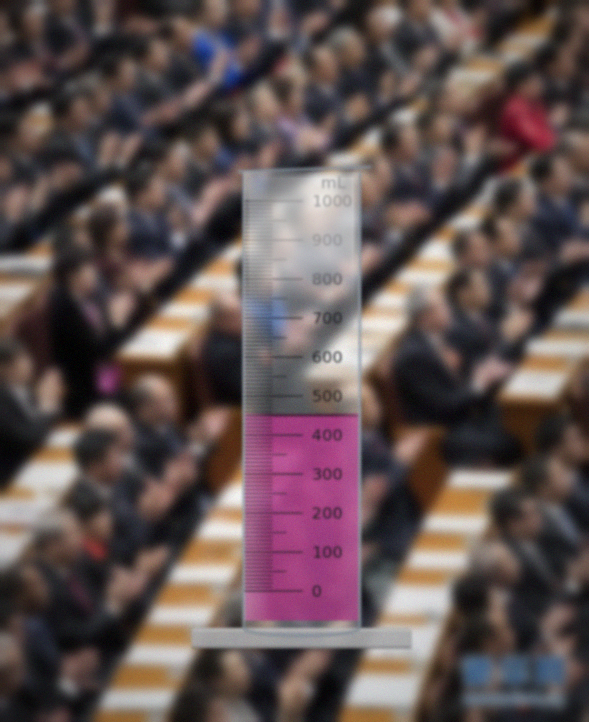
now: 450
